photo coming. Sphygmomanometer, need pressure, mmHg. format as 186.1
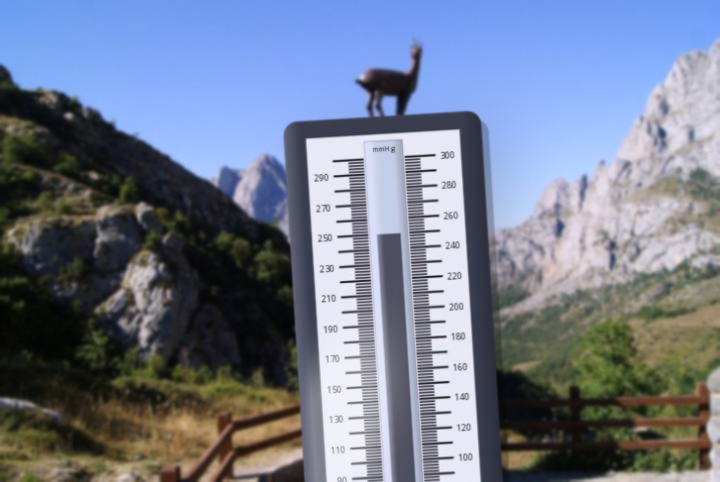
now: 250
